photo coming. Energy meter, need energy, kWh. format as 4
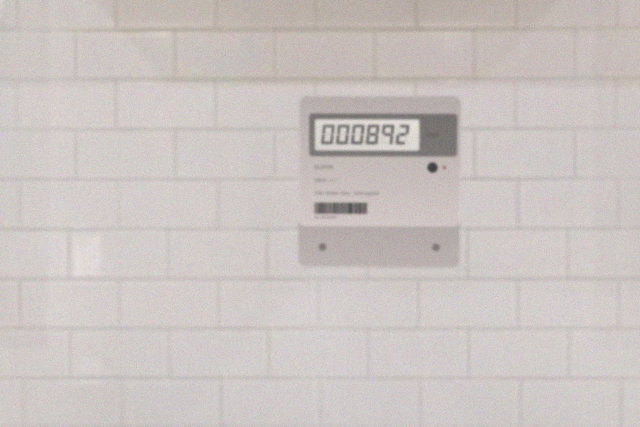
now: 892
